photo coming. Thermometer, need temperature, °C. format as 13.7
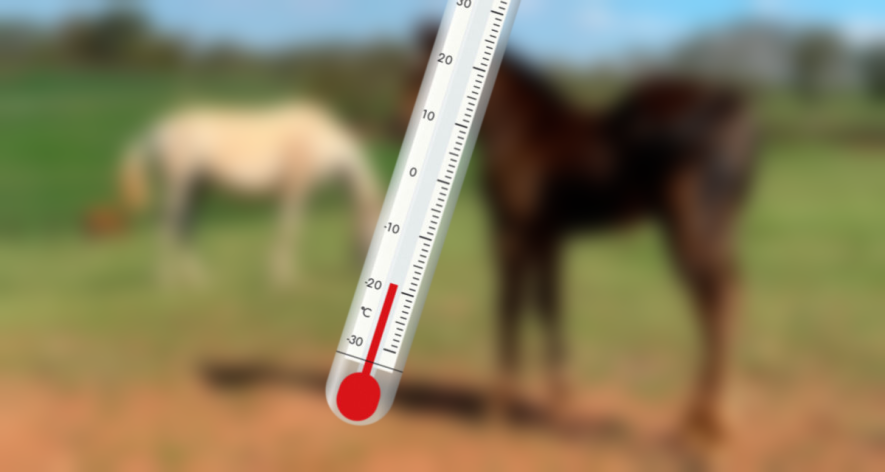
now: -19
